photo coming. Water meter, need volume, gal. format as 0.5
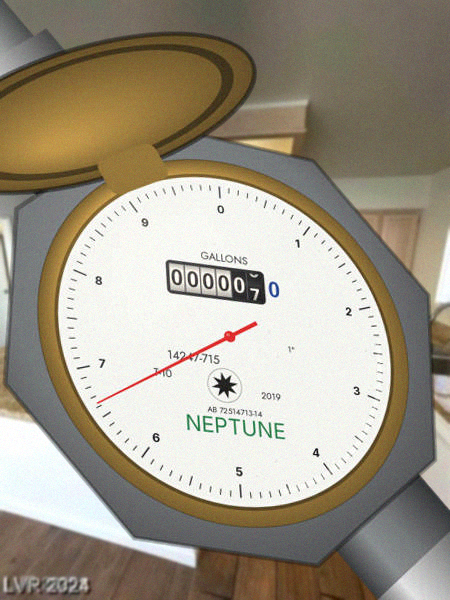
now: 66.6
